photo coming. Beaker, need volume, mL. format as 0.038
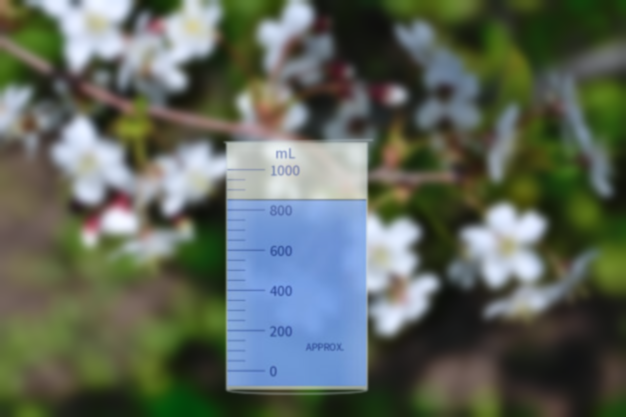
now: 850
